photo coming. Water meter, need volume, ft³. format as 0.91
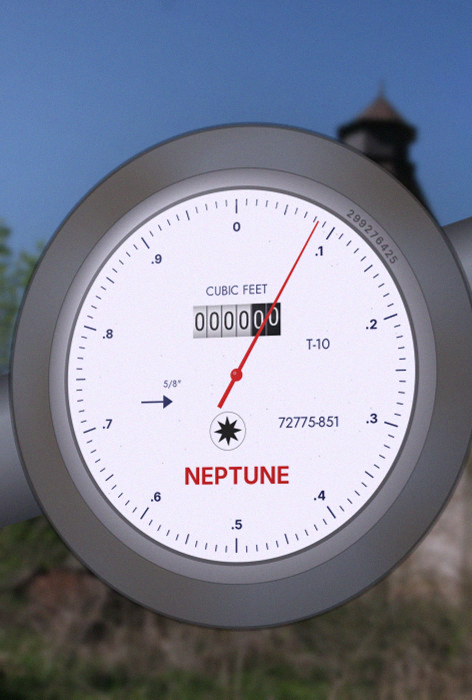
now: 0.08
